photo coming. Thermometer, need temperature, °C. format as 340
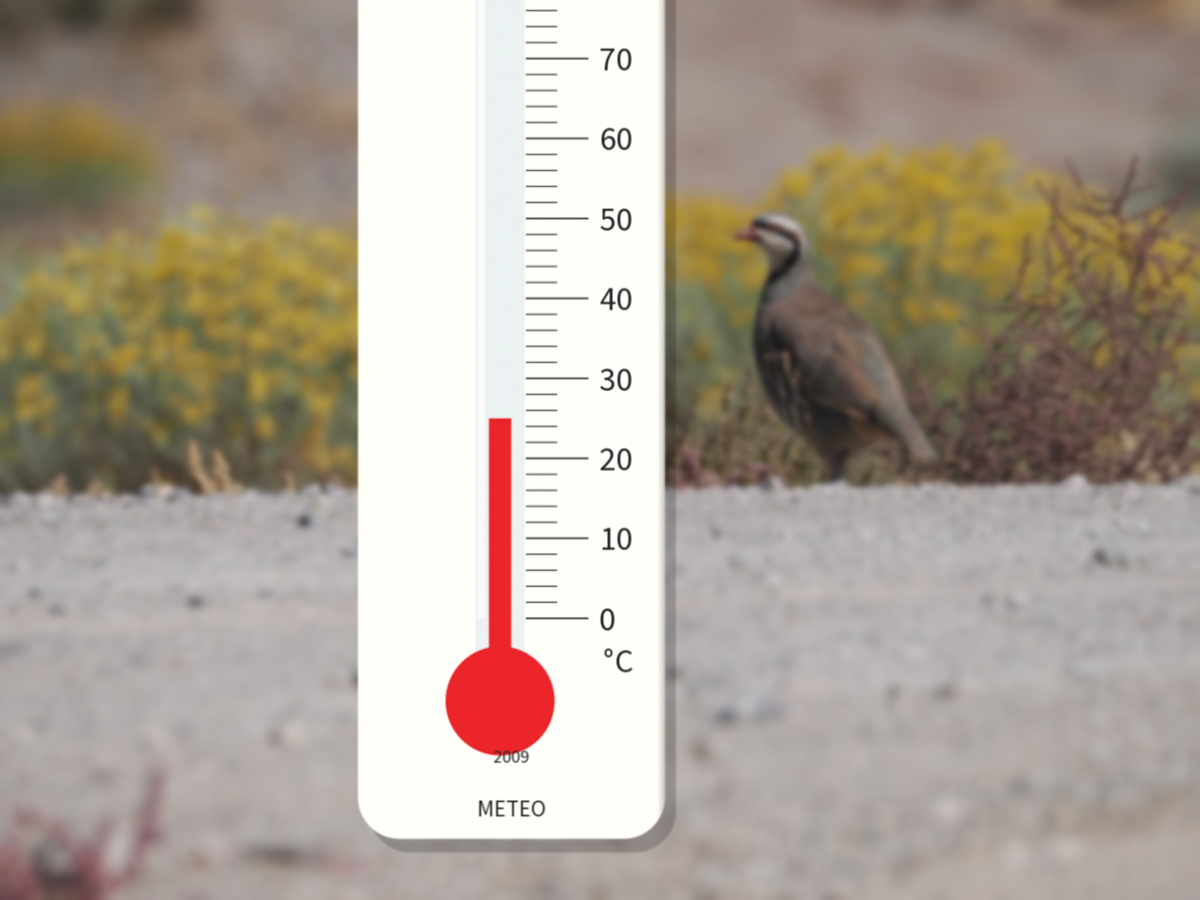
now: 25
